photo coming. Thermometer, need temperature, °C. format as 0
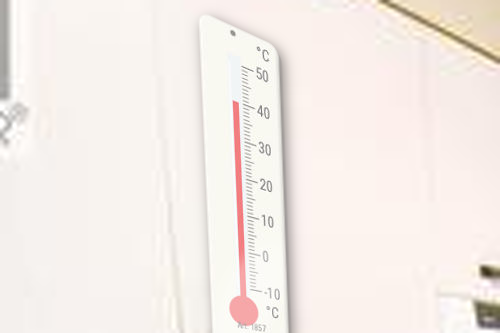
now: 40
